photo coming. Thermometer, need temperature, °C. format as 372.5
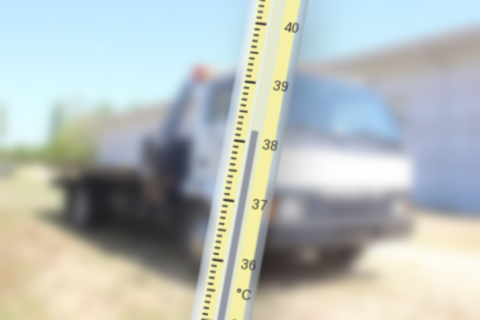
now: 38.2
